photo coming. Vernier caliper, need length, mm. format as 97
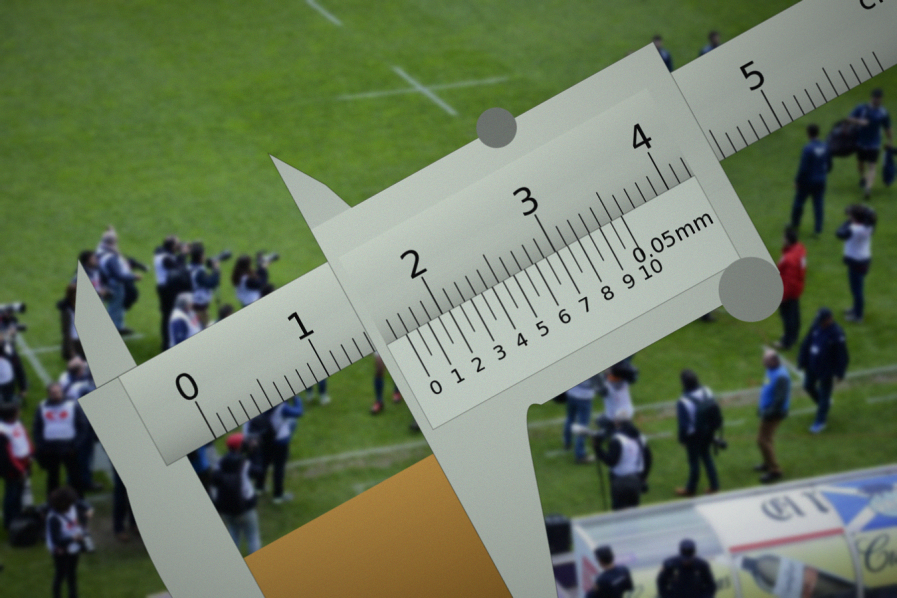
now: 16.8
